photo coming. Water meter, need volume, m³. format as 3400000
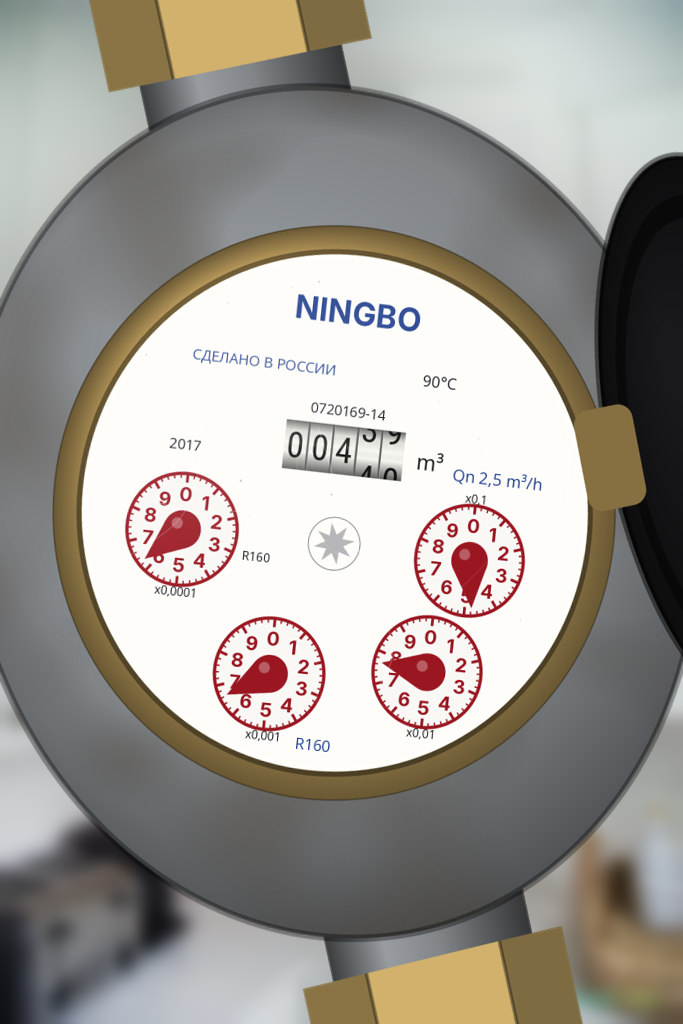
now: 439.4766
